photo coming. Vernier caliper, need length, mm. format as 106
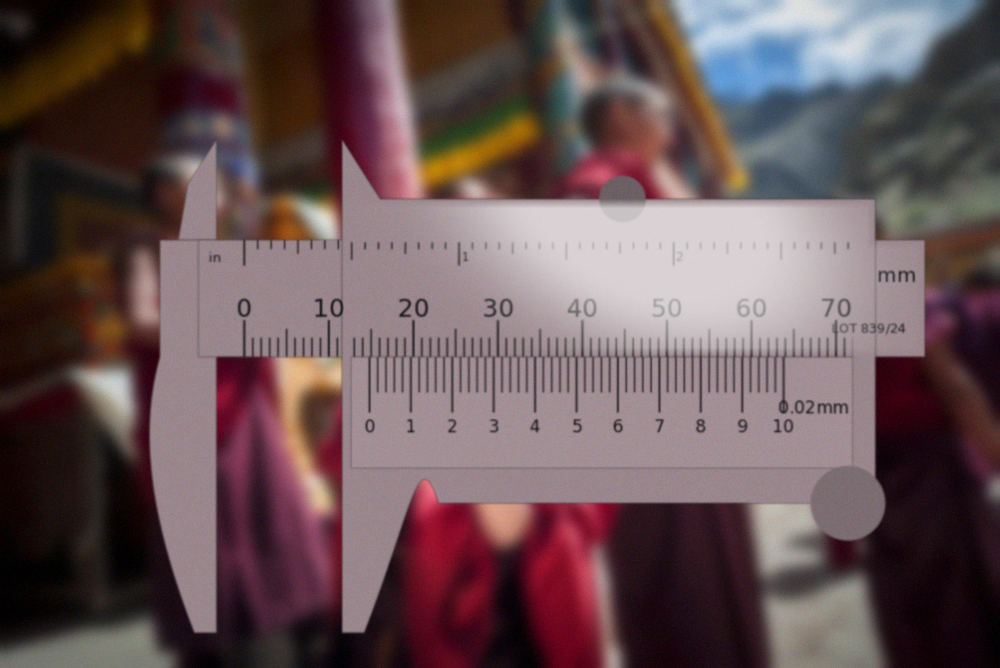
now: 14.8
